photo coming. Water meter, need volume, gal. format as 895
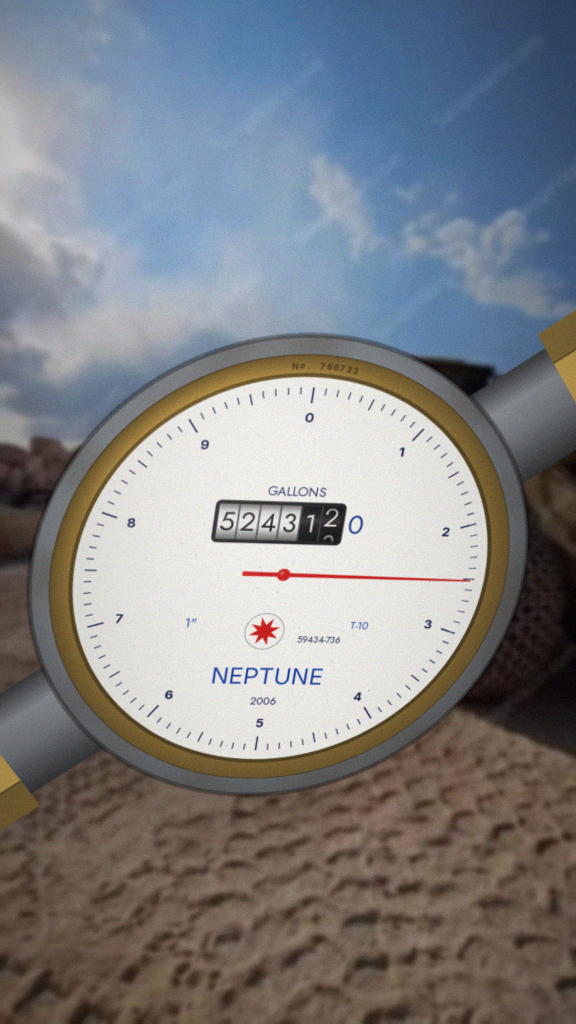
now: 5243122.5
